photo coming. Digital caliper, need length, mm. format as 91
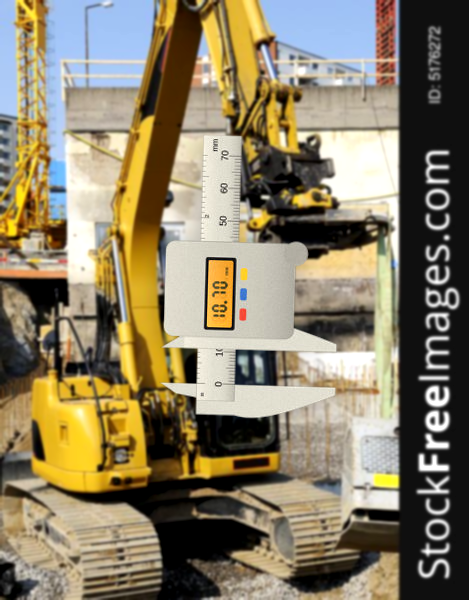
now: 10.70
